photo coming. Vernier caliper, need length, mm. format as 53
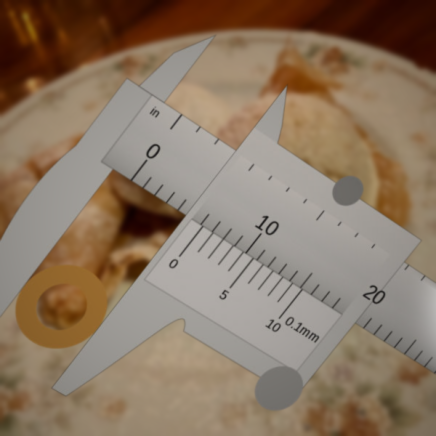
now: 6.2
